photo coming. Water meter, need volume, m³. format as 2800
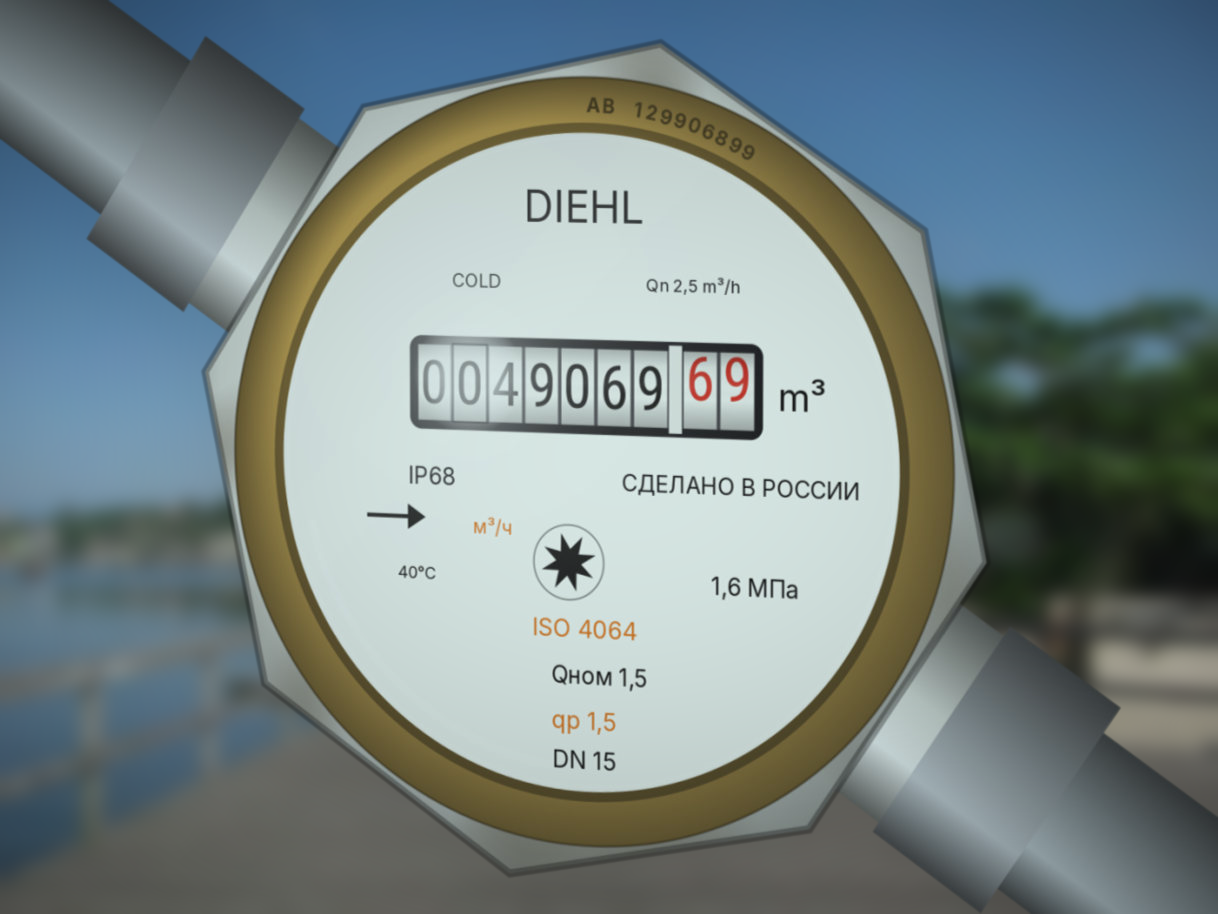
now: 49069.69
